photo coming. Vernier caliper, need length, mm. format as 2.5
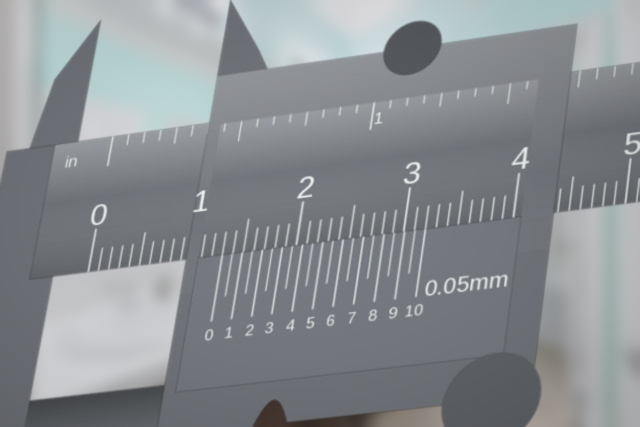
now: 13.0
